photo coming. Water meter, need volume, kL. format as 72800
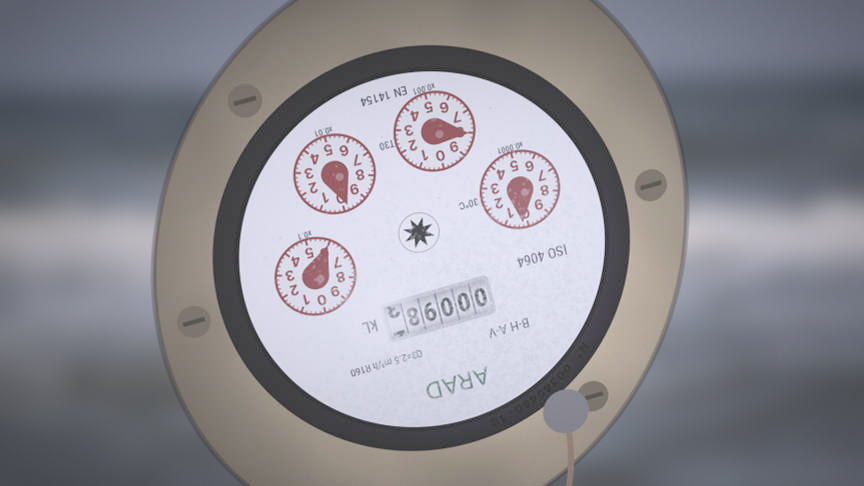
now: 982.5980
